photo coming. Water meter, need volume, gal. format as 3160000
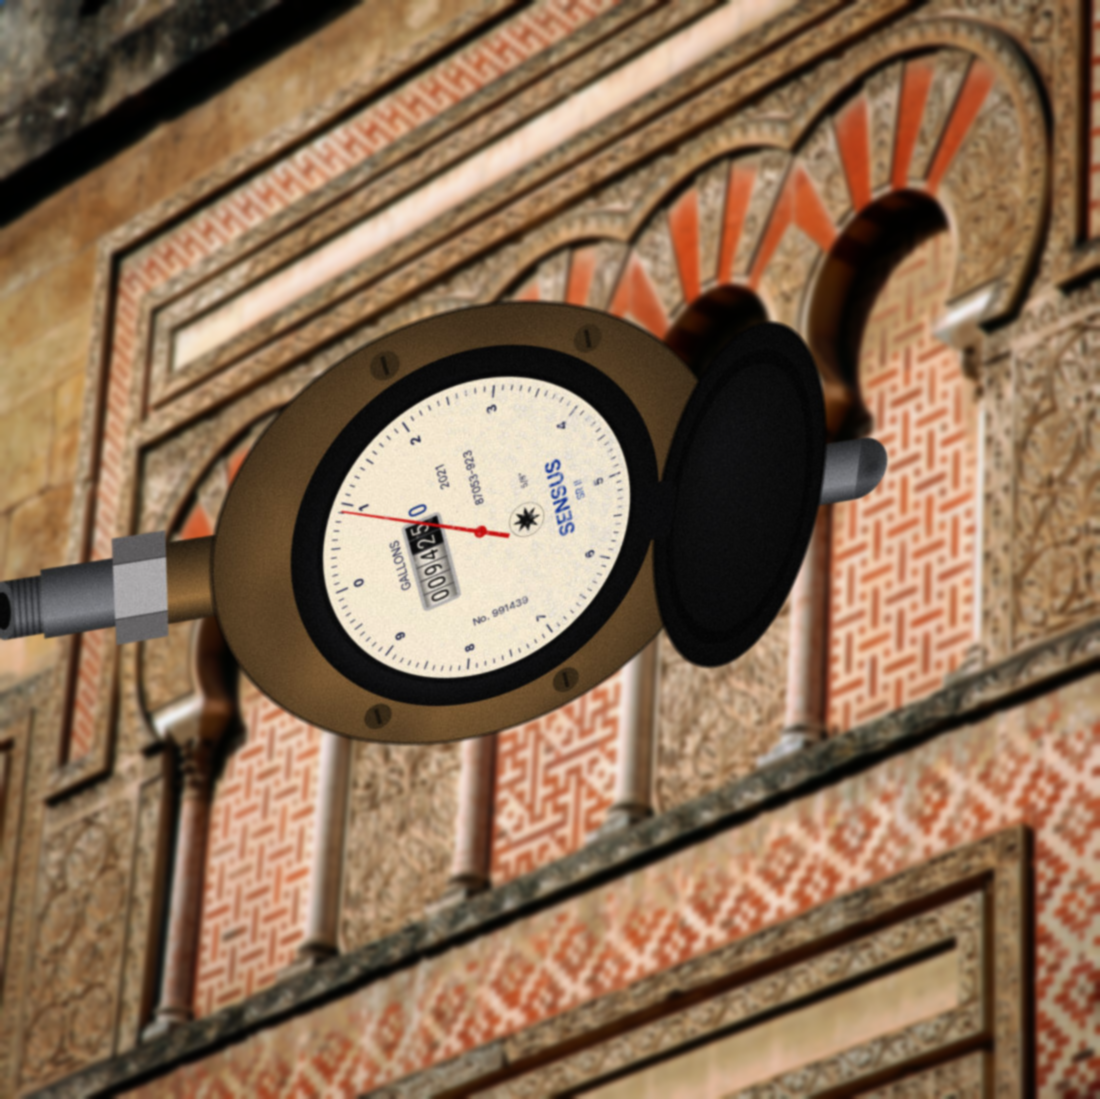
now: 94250.9
